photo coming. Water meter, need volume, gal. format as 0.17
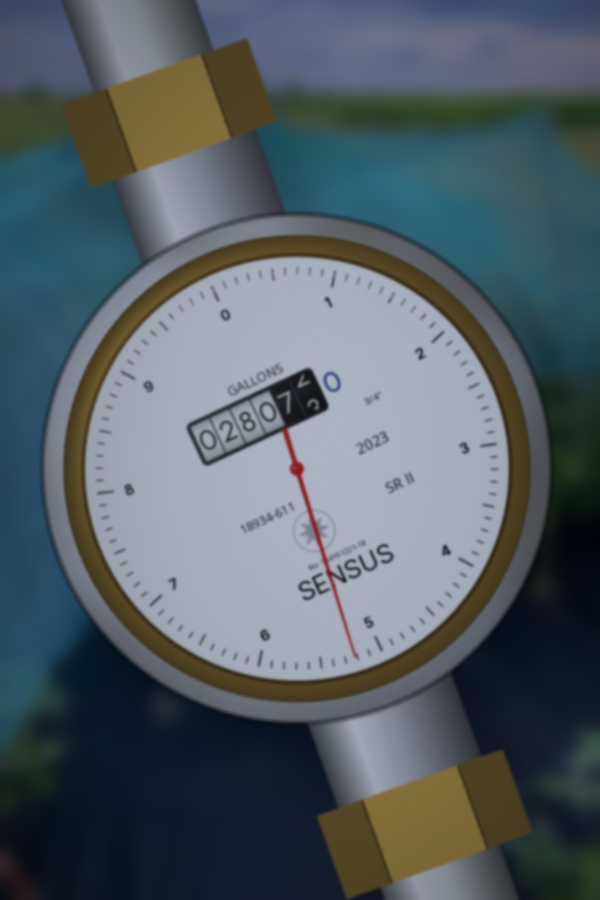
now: 280725.2
